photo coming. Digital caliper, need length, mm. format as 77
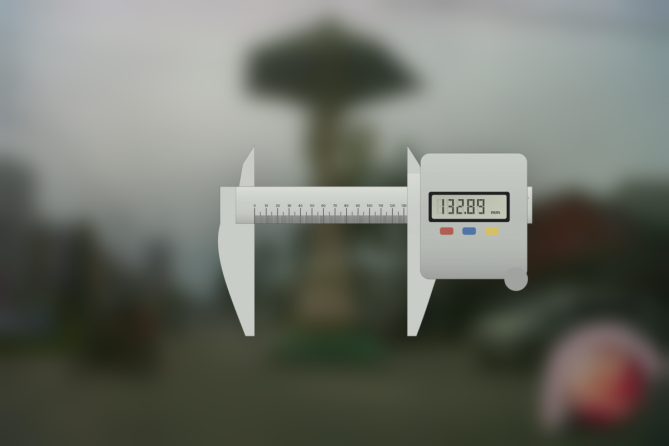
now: 132.89
